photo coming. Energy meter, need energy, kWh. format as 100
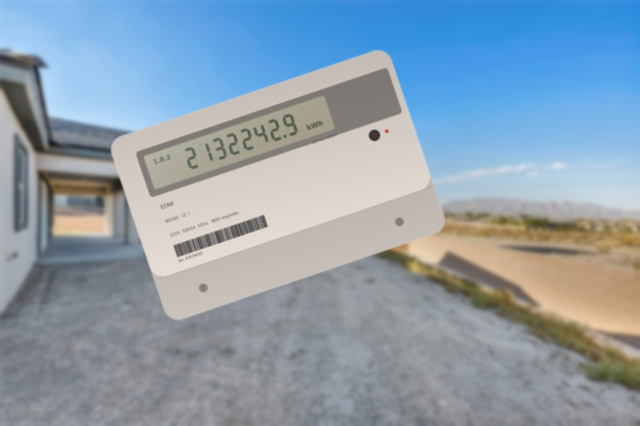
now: 2132242.9
